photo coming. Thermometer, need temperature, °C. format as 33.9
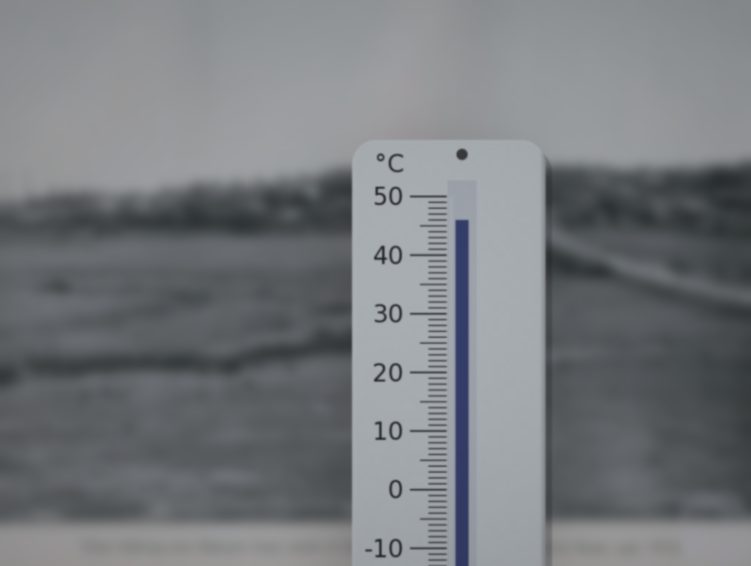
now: 46
